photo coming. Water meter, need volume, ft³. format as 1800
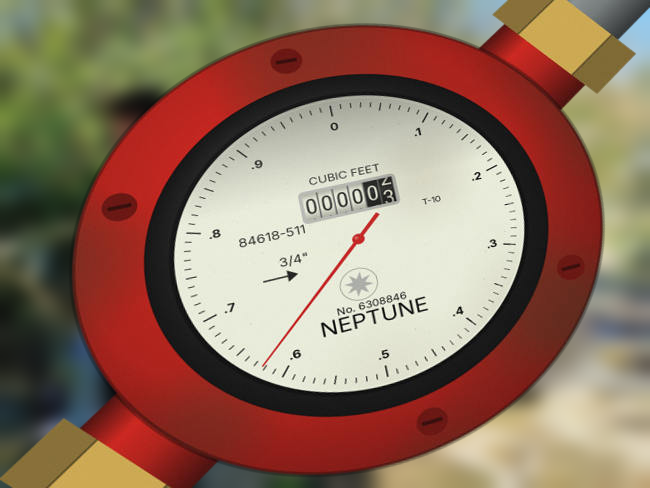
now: 2.62
